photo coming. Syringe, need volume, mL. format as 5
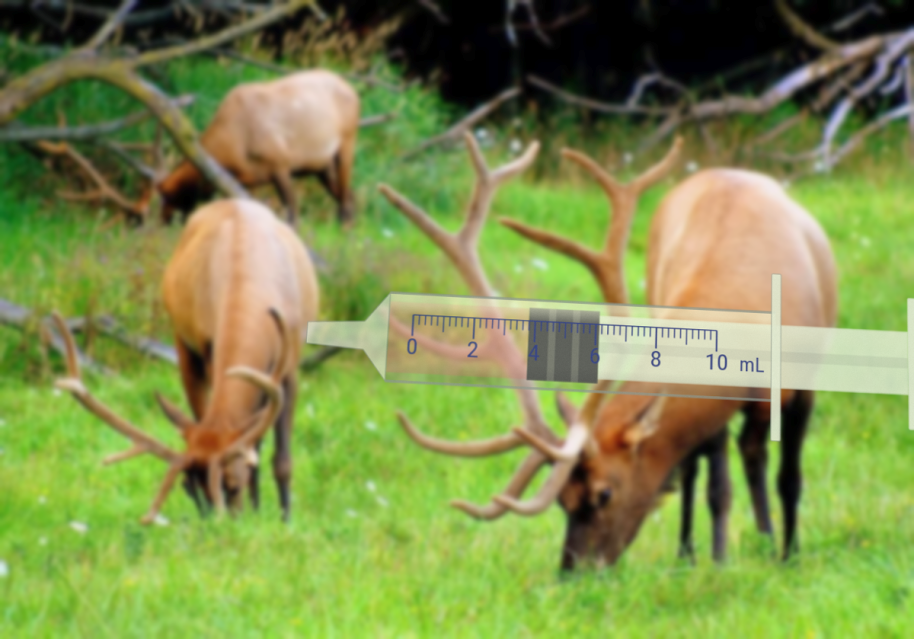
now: 3.8
